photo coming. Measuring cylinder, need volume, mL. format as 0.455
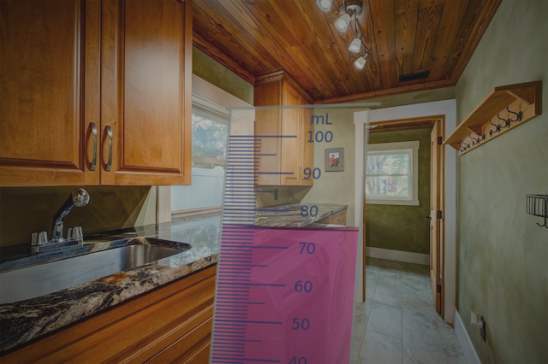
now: 75
